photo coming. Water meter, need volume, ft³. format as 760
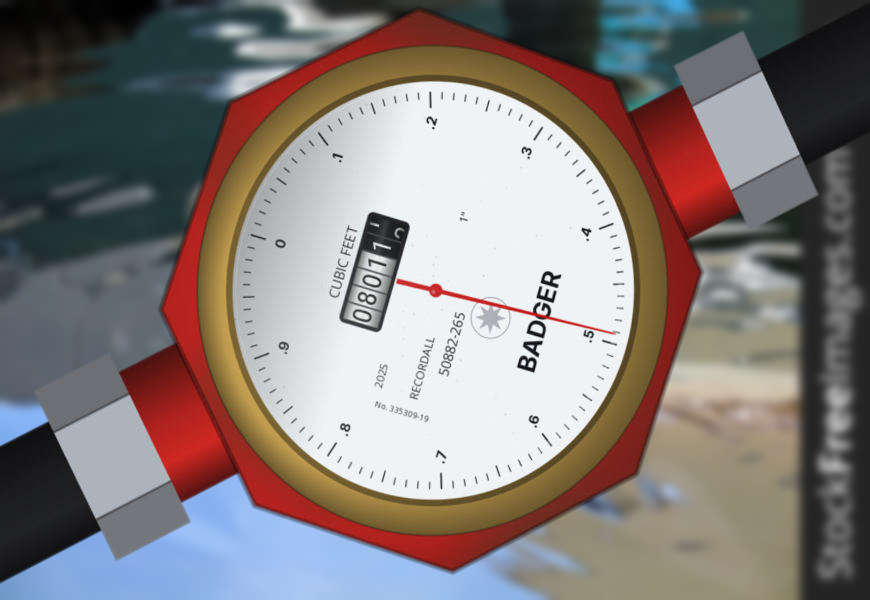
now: 80111.49
